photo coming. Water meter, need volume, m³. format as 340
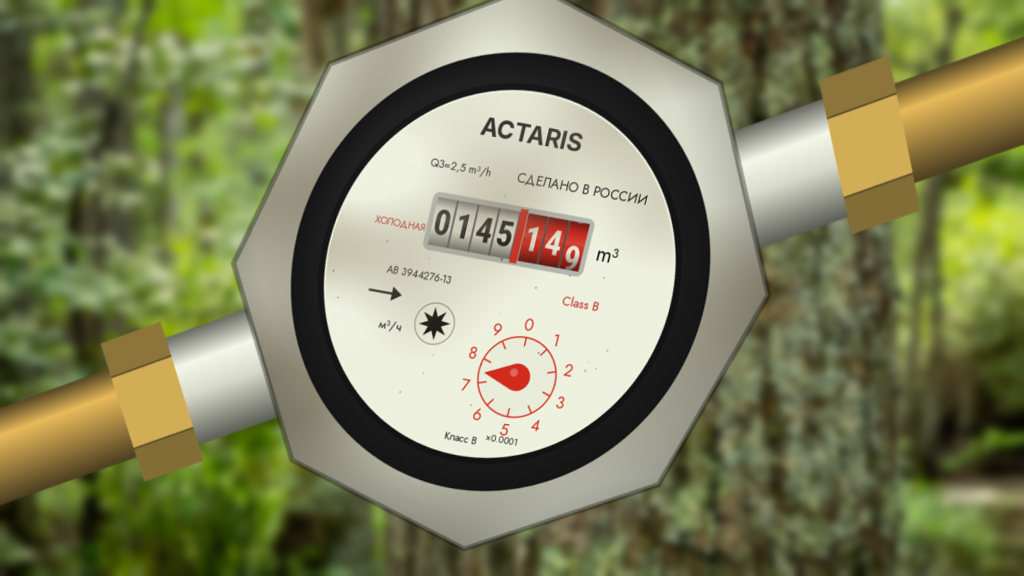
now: 145.1487
